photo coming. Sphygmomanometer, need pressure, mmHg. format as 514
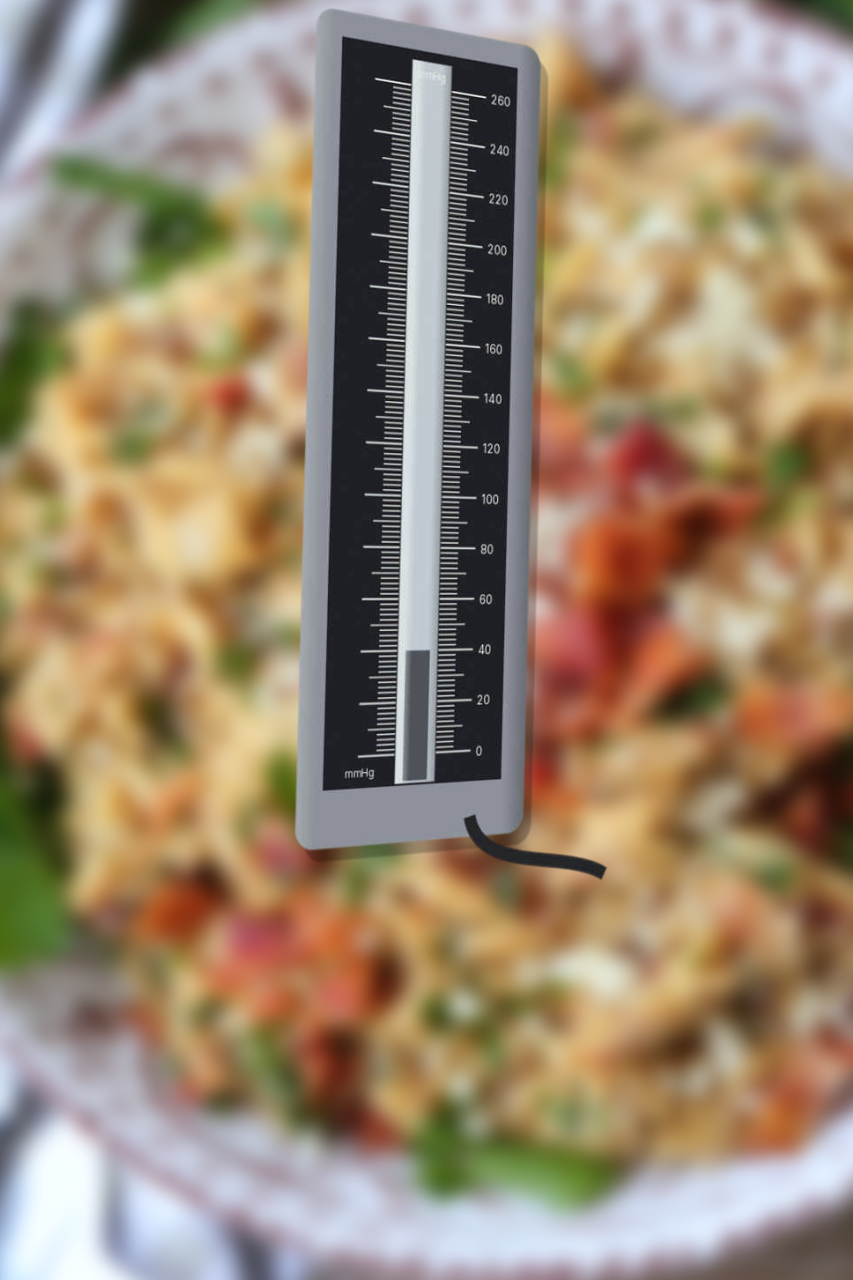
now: 40
